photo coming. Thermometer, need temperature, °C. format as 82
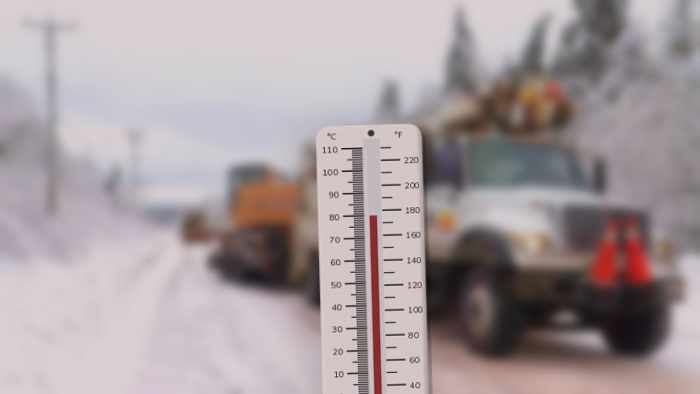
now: 80
